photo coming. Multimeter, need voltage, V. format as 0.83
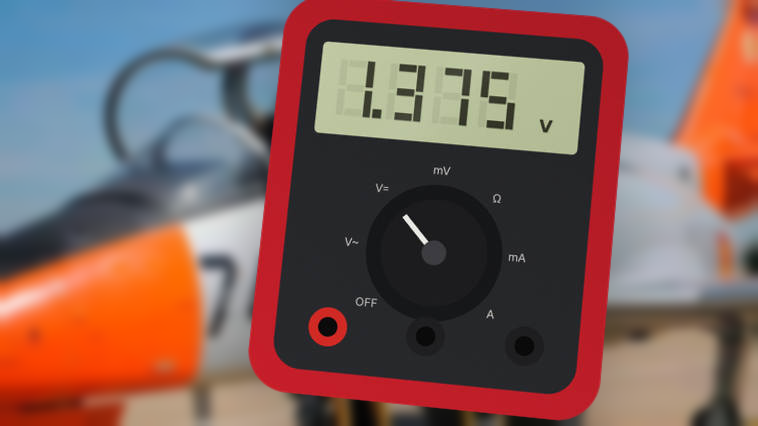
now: 1.375
